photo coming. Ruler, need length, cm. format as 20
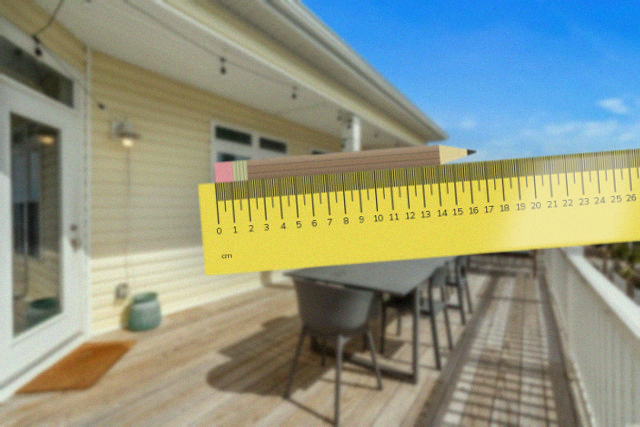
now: 16.5
